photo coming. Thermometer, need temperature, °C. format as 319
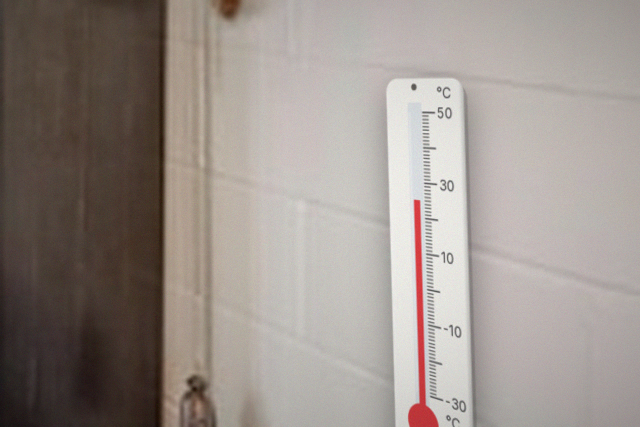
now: 25
